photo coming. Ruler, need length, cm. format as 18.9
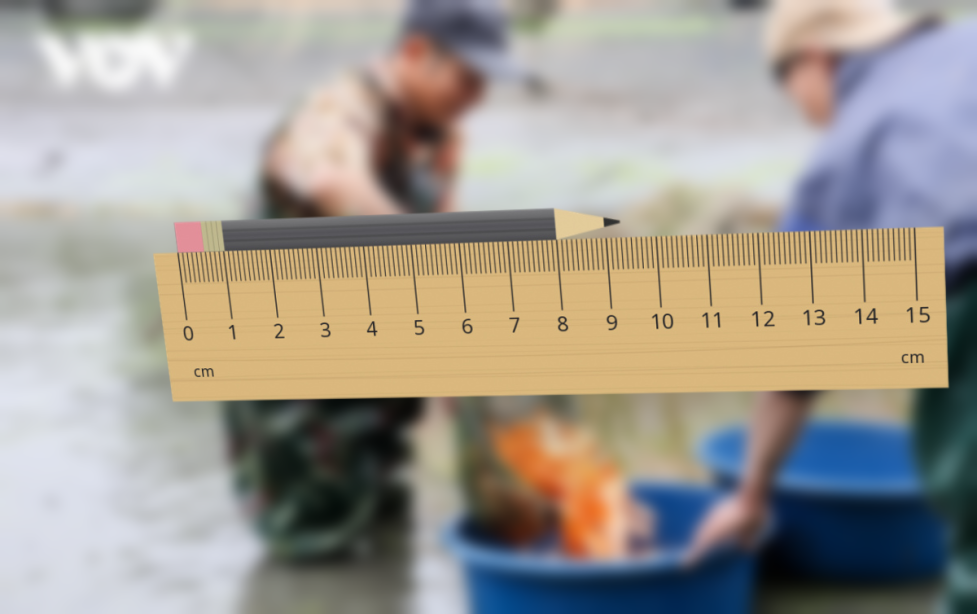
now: 9.3
